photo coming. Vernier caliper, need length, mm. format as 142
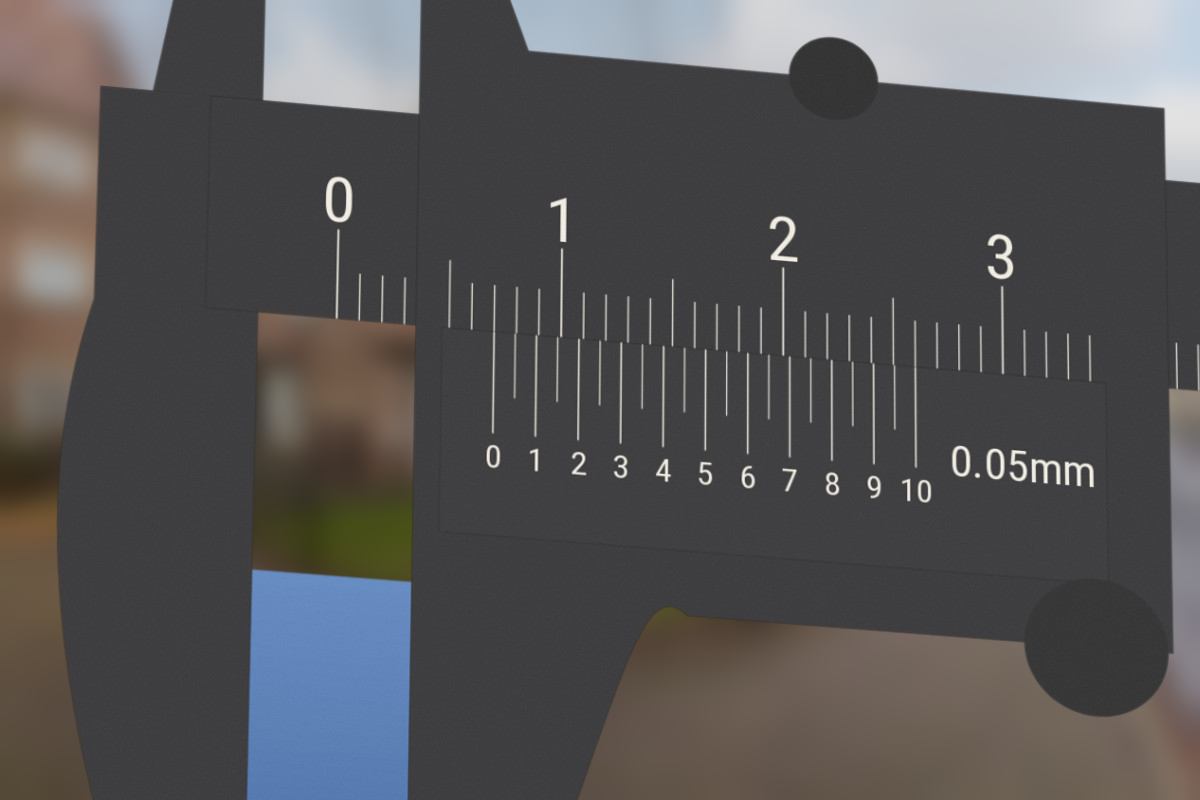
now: 7.0
